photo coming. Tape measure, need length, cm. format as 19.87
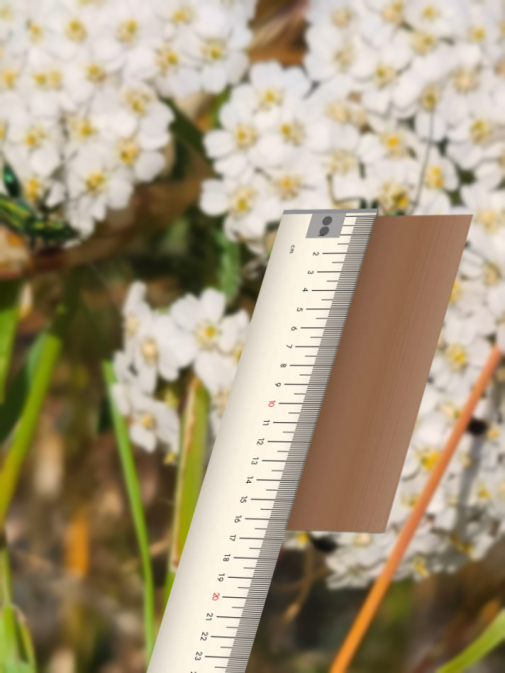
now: 16.5
